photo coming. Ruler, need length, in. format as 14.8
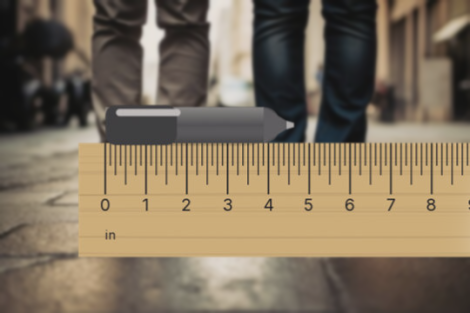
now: 4.625
